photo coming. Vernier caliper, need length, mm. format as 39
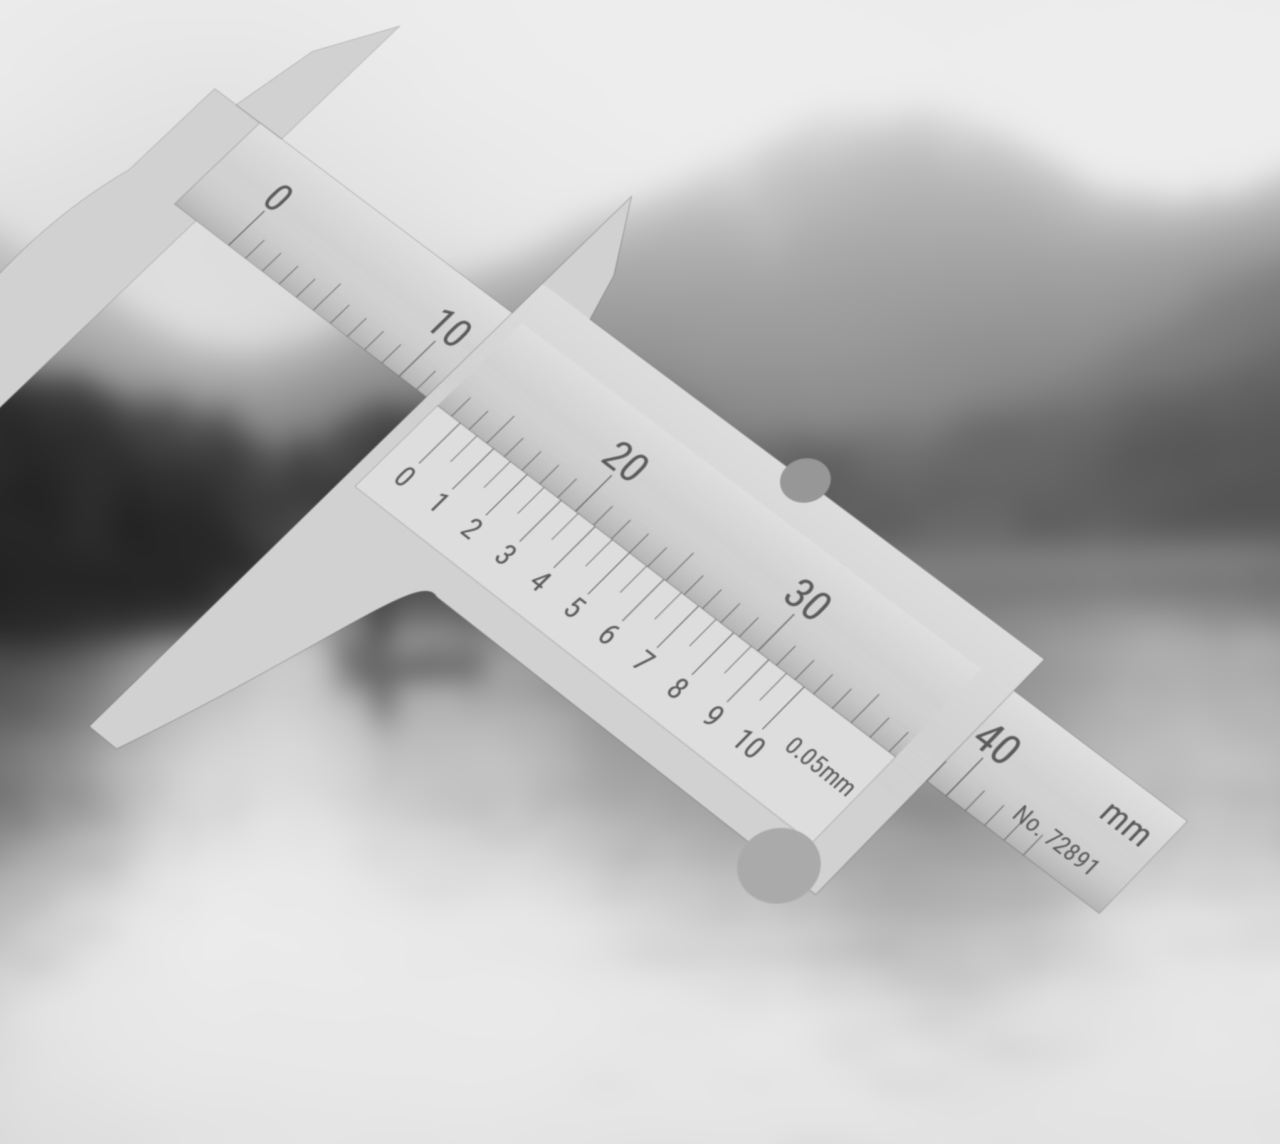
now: 13.5
